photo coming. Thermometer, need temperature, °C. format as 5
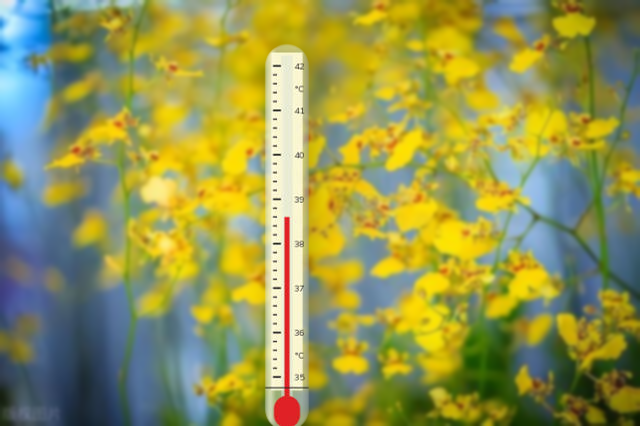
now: 38.6
